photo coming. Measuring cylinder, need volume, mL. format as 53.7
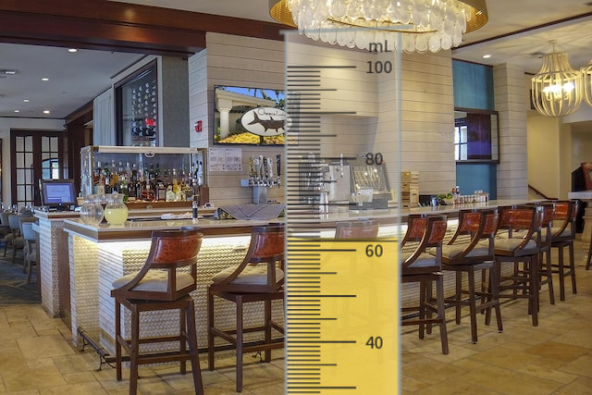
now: 62
